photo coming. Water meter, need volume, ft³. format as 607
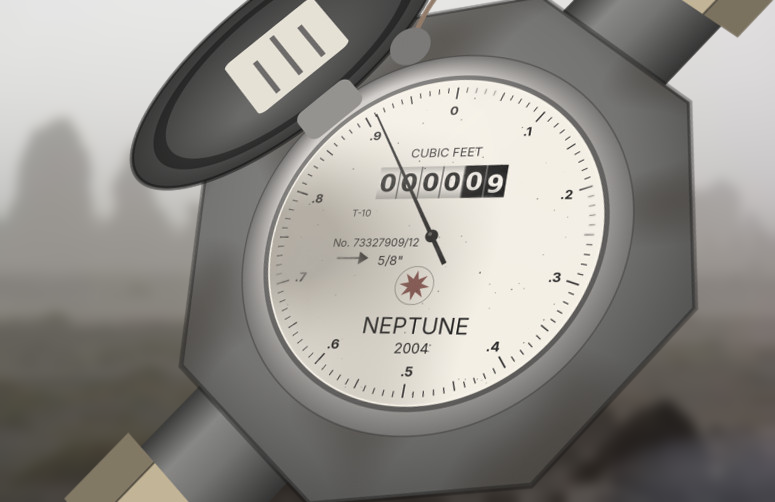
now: 8.91
